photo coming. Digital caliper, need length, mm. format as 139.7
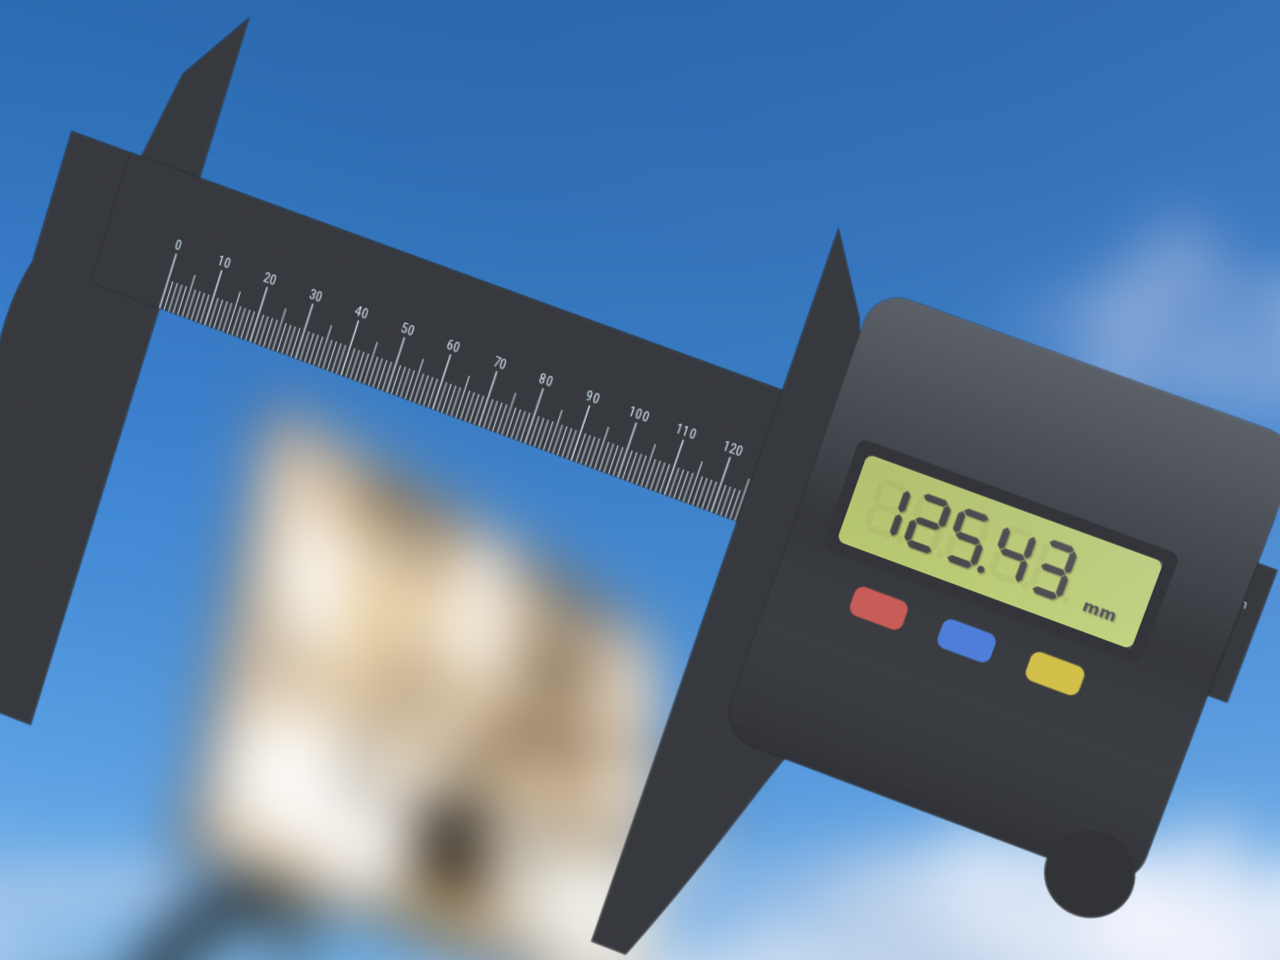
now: 125.43
